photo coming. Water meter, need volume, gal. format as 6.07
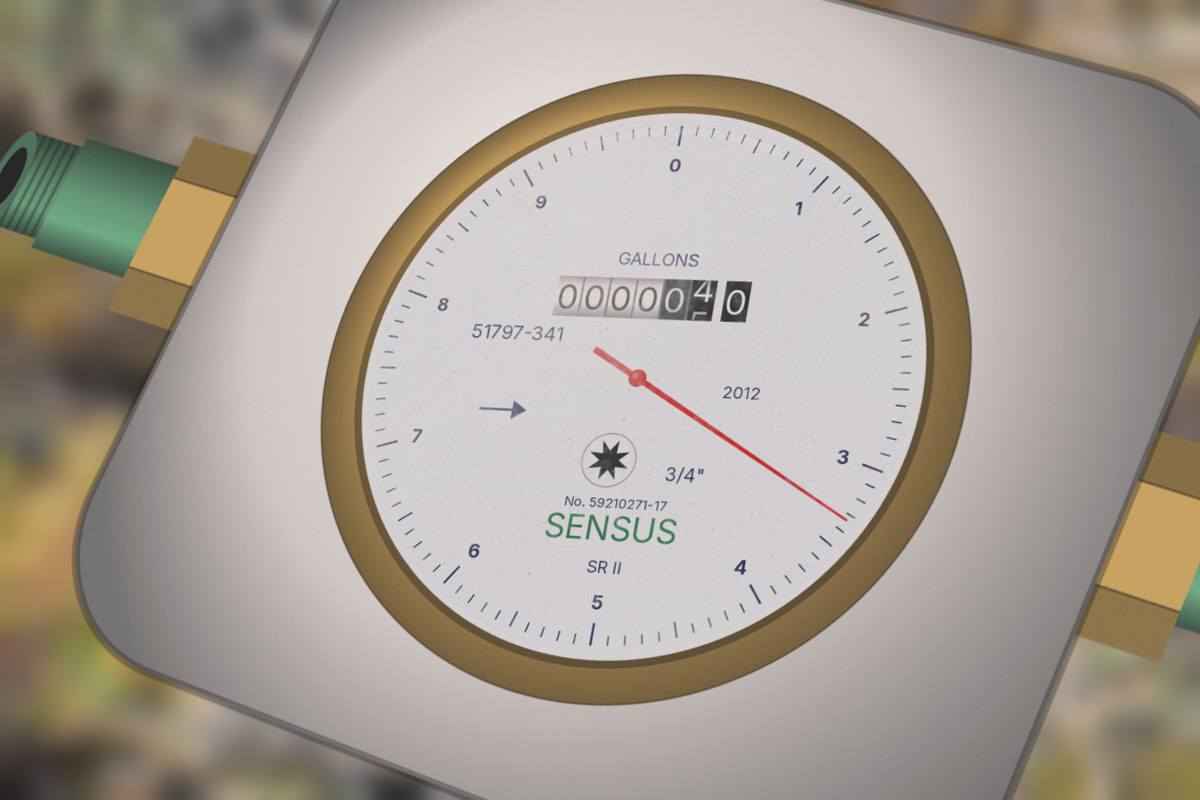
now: 43.3
